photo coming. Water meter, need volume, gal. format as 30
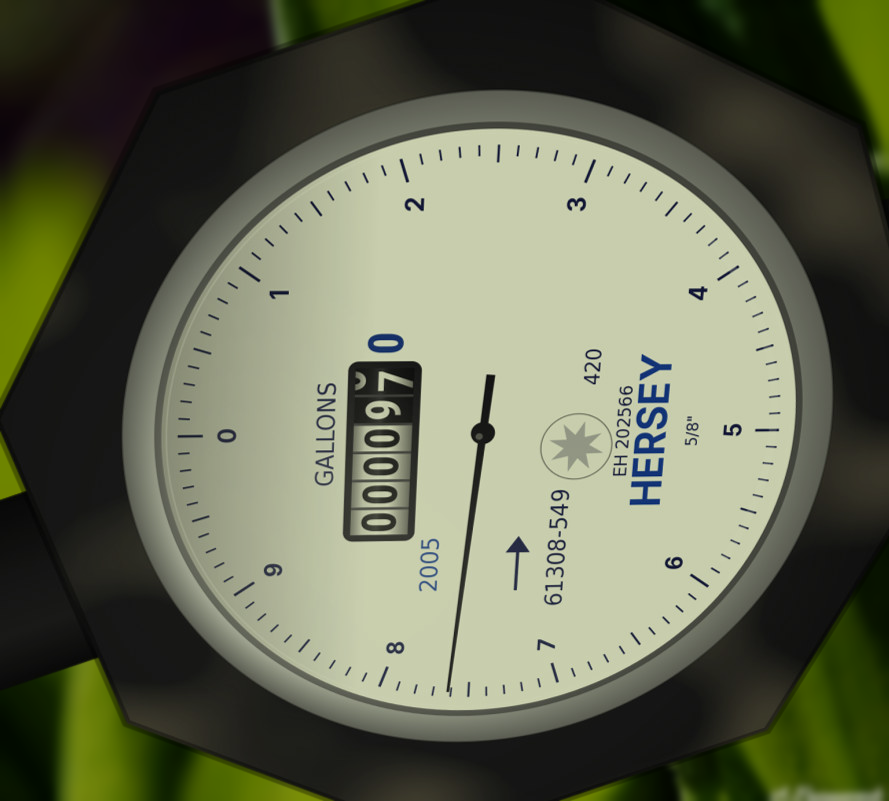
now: 967.6
